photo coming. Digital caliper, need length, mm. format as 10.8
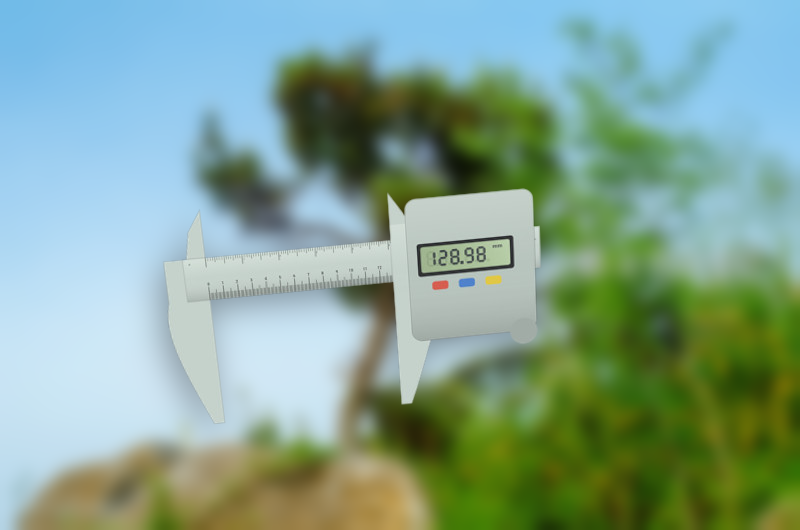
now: 128.98
